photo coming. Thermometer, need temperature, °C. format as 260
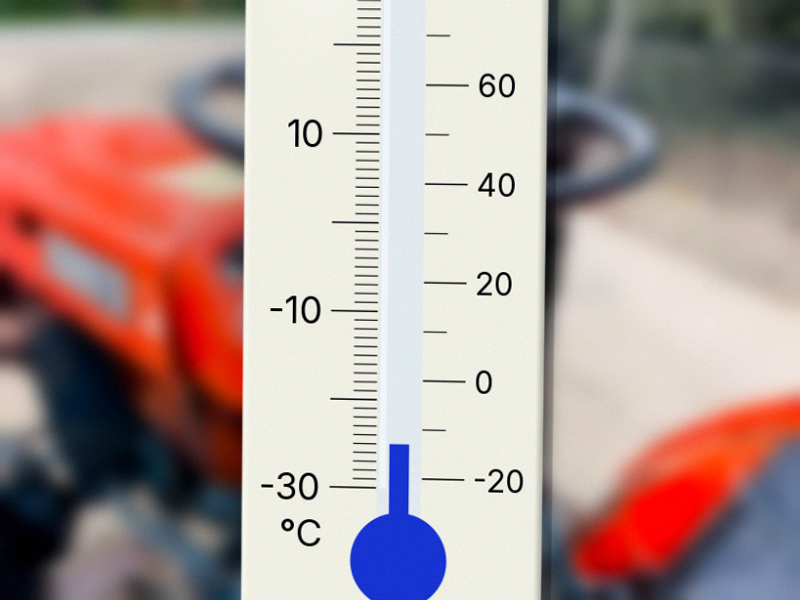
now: -25
